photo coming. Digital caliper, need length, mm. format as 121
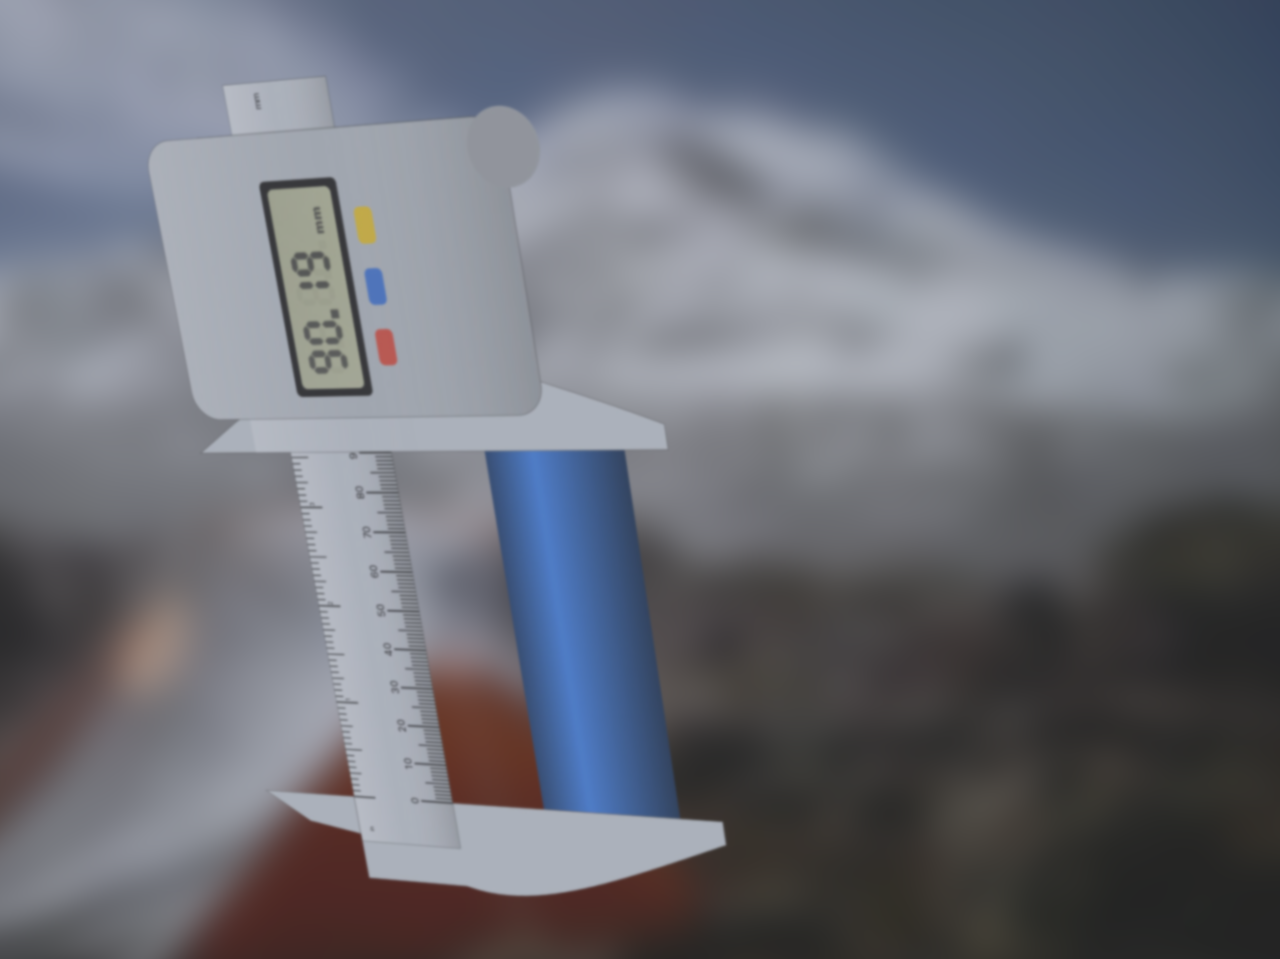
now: 90.19
